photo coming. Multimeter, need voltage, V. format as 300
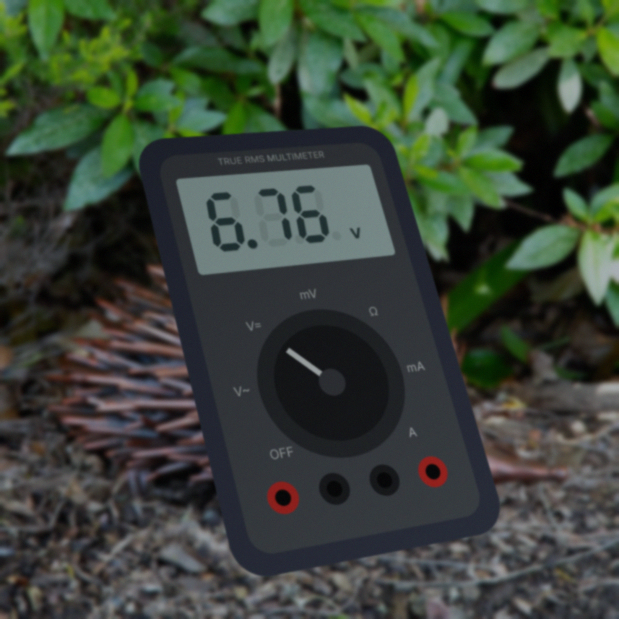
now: 6.76
